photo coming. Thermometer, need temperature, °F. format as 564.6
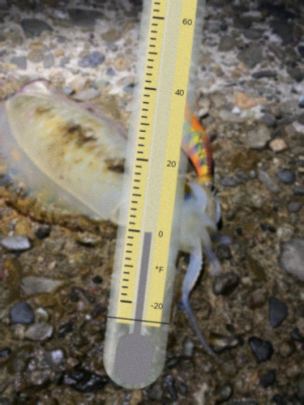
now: 0
